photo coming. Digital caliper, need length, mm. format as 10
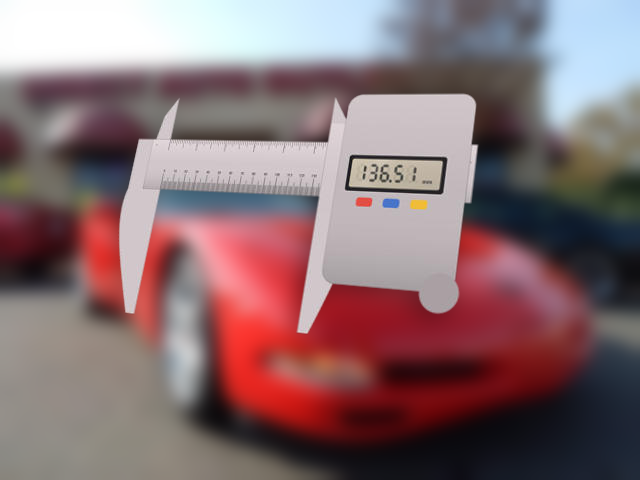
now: 136.51
